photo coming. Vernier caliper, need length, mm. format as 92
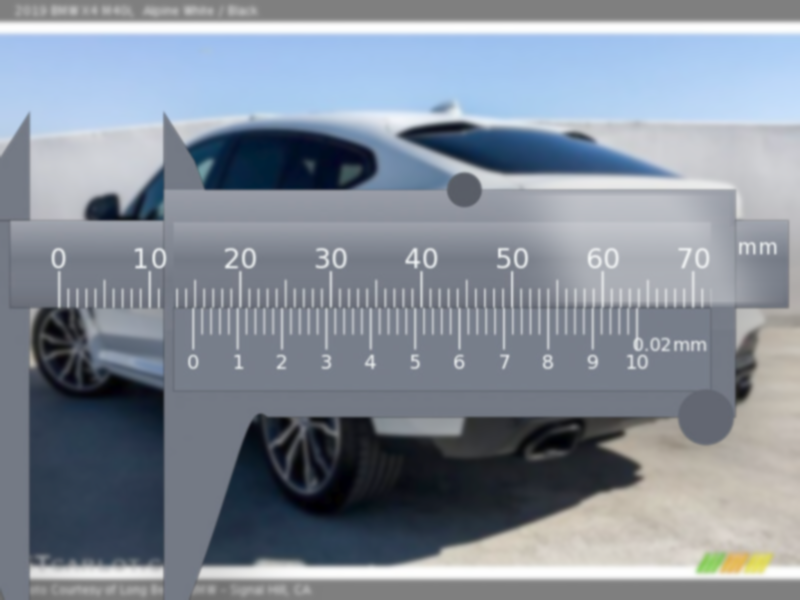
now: 14.8
